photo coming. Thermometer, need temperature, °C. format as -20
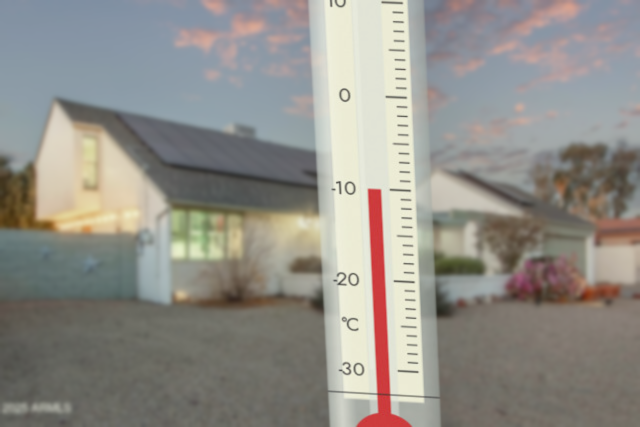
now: -10
